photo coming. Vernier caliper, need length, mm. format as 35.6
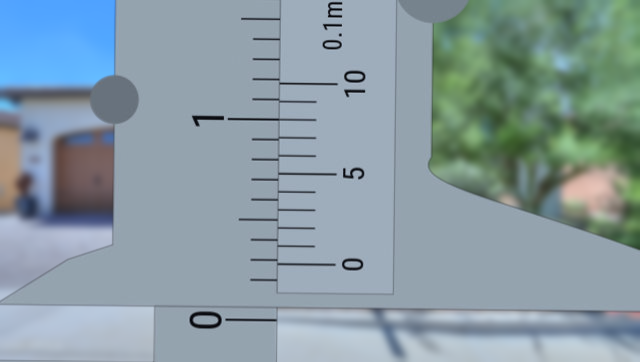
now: 2.8
